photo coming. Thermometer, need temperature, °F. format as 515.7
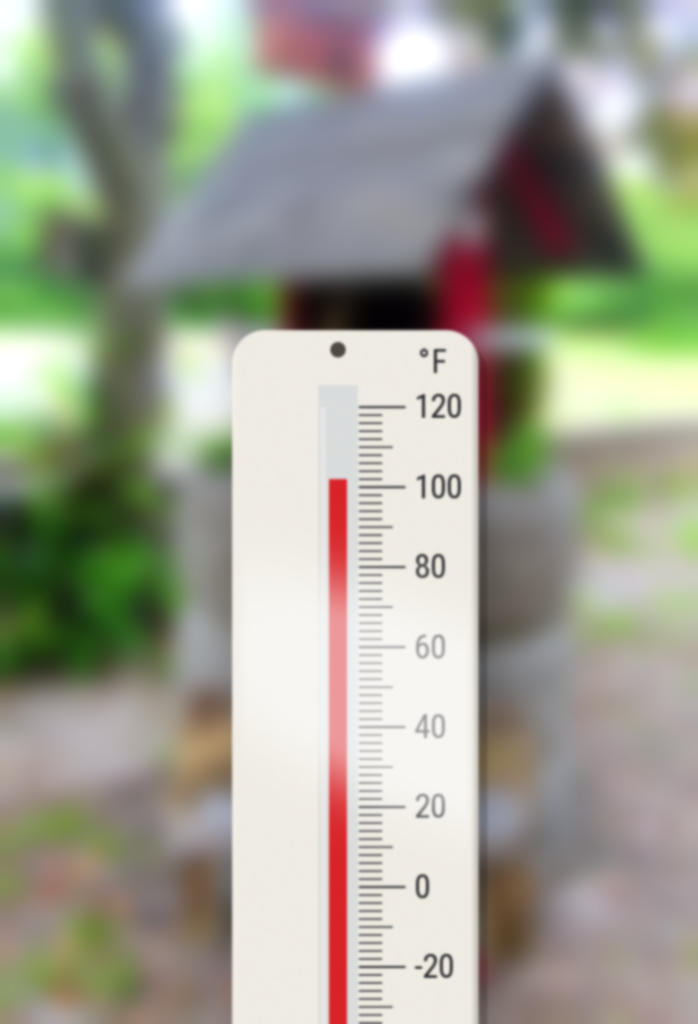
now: 102
